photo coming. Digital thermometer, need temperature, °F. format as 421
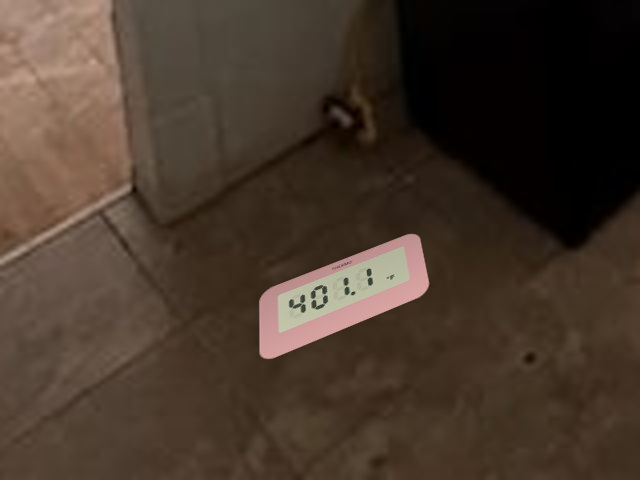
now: 401.1
